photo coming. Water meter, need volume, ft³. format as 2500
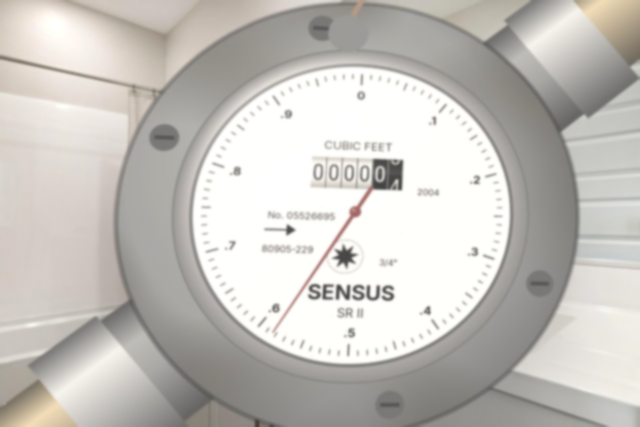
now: 3.58
